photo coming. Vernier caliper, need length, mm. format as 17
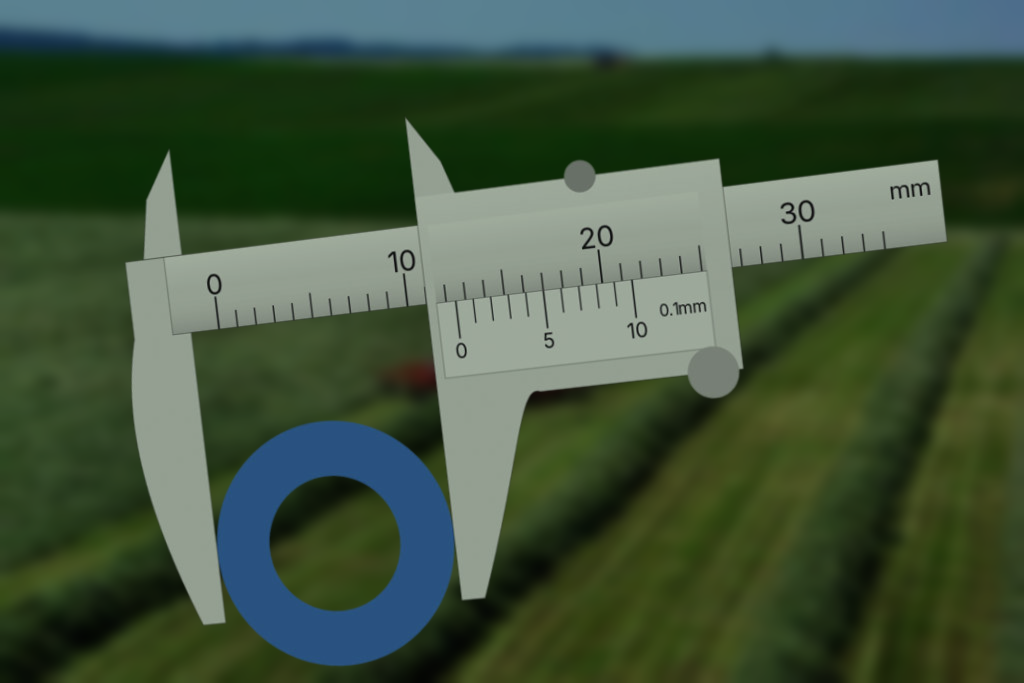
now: 12.5
